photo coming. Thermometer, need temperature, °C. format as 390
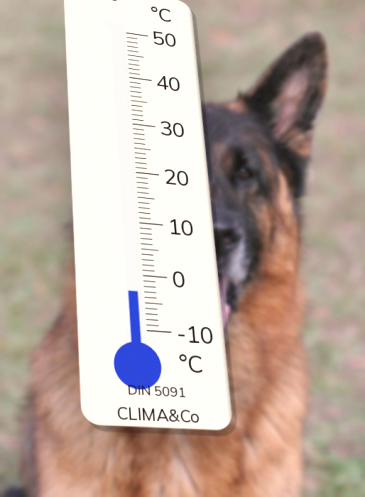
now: -3
